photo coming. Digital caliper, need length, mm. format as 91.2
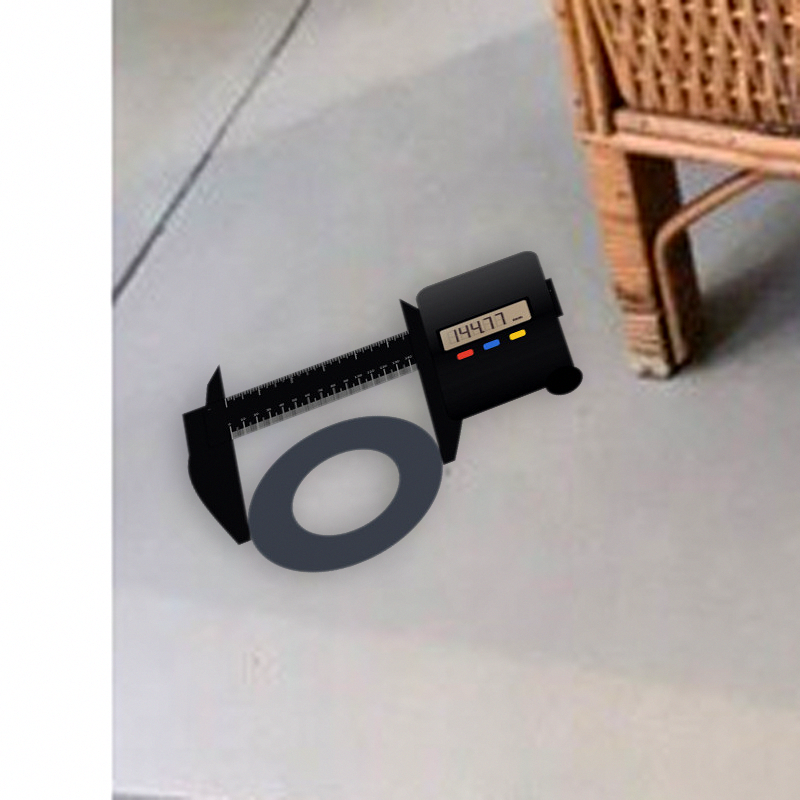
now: 144.77
